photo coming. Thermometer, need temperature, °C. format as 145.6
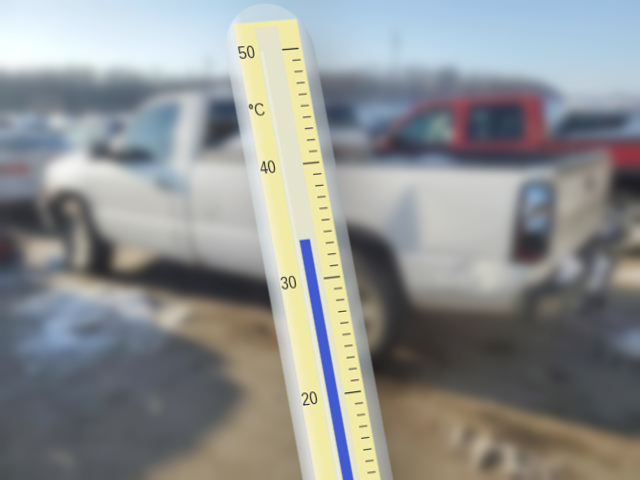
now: 33.5
